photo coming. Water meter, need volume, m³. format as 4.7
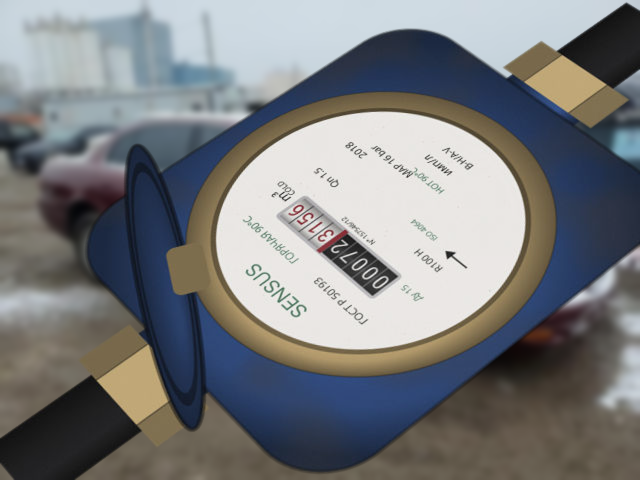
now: 72.3156
